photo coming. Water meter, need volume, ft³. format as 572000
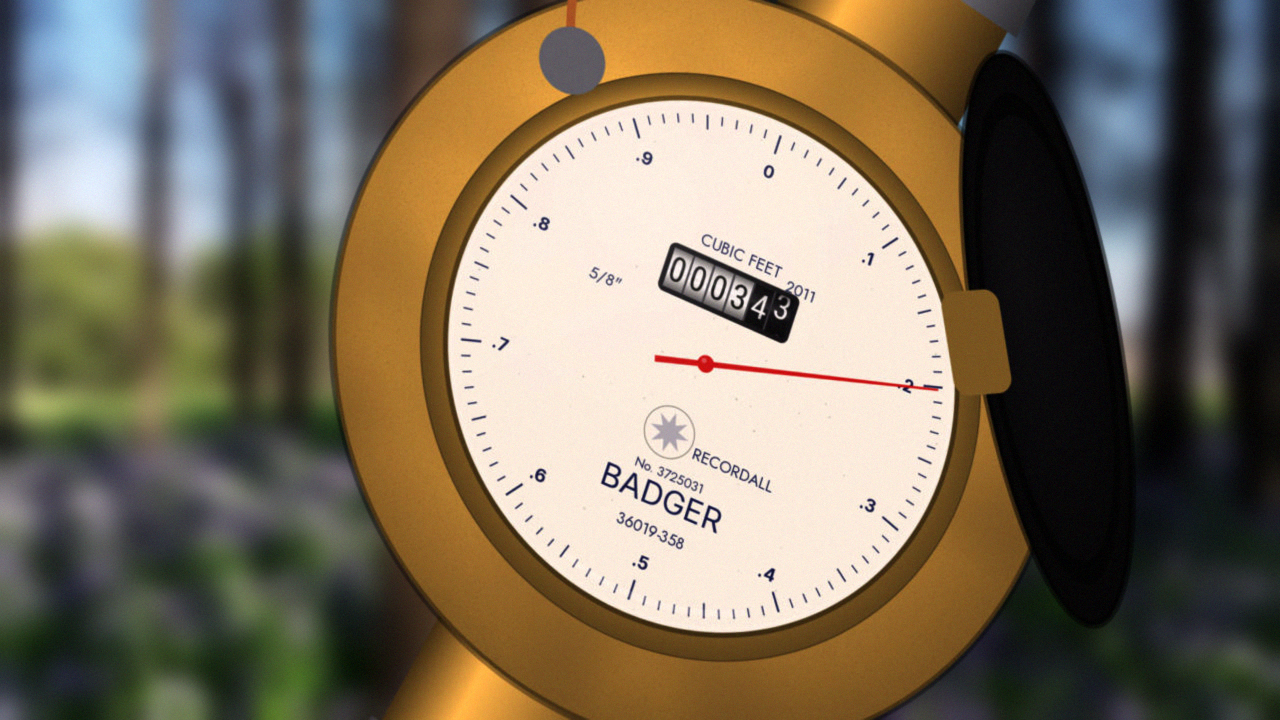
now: 343.20
